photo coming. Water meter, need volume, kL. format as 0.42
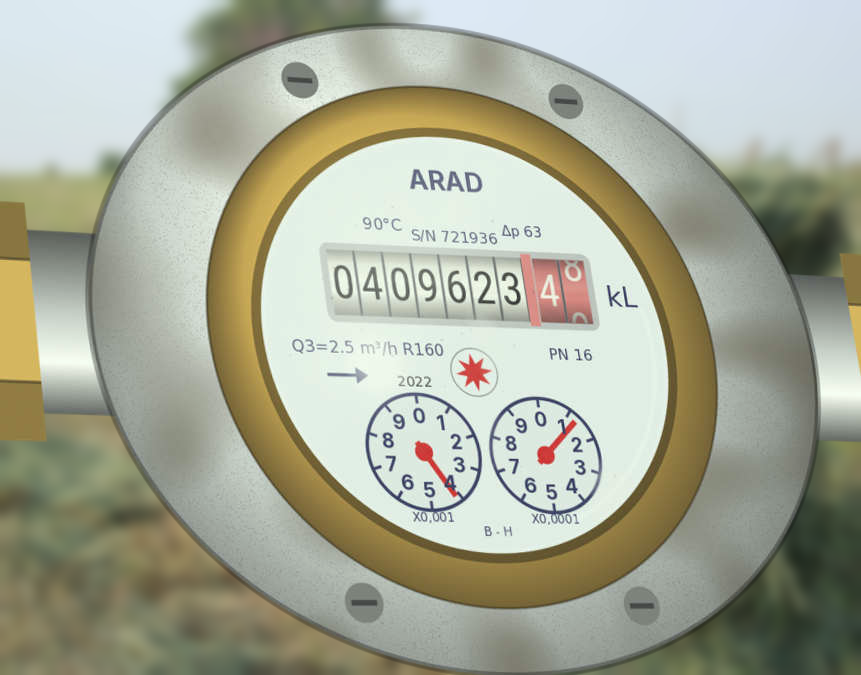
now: 409623.4841
